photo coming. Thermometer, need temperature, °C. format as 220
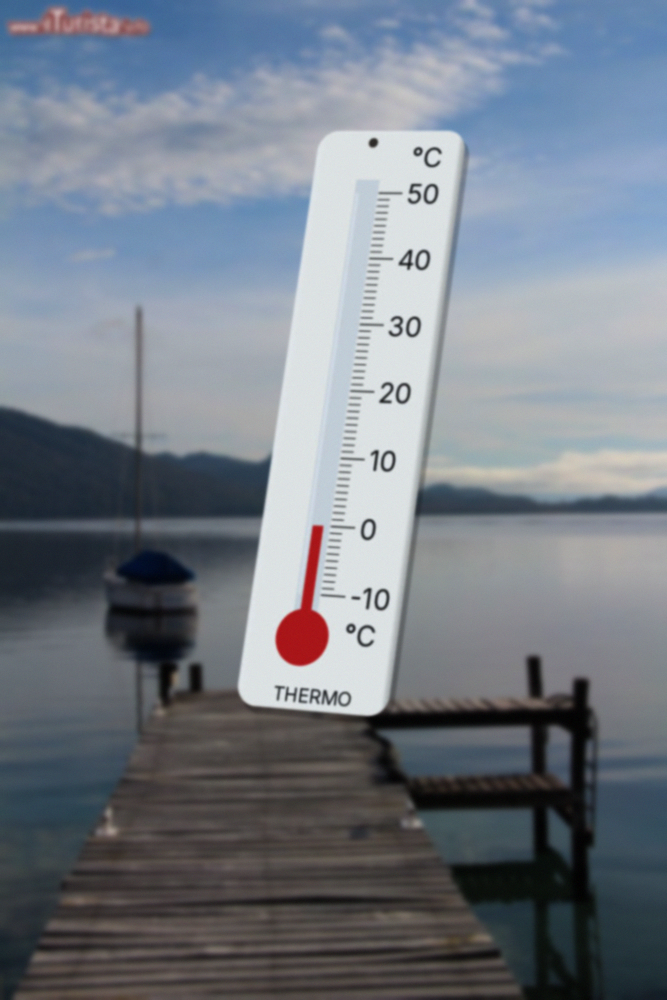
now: 0
